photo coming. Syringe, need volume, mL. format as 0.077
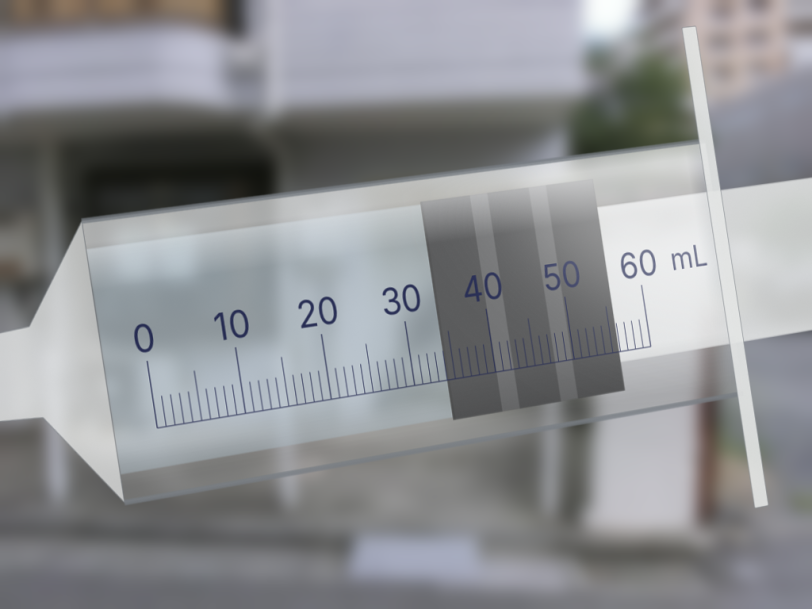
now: 34
